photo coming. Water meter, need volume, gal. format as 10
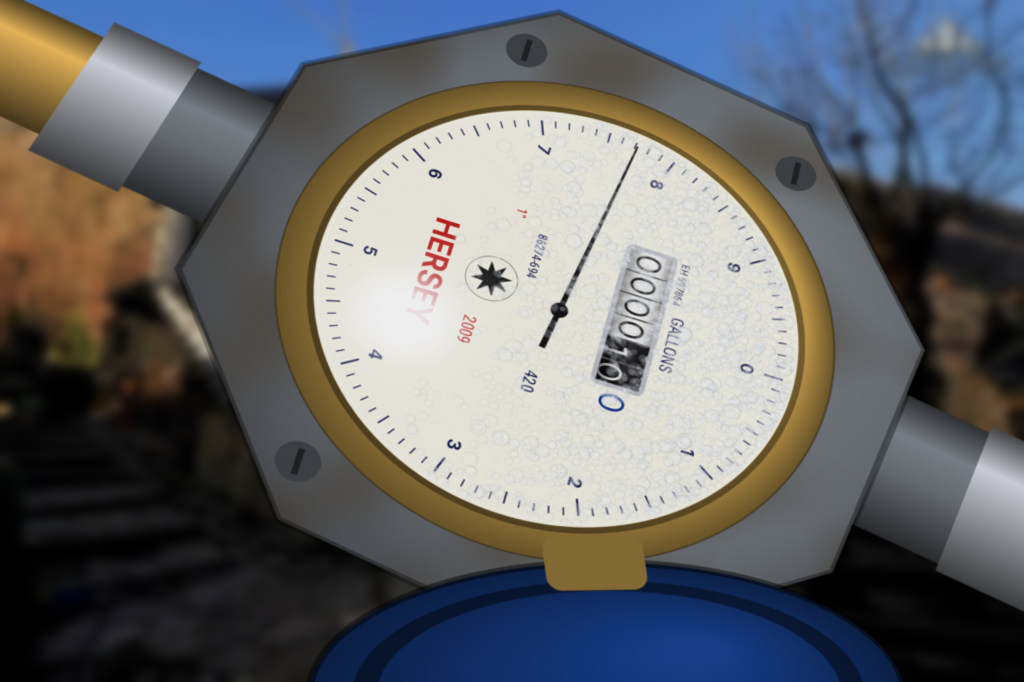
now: 97.7
